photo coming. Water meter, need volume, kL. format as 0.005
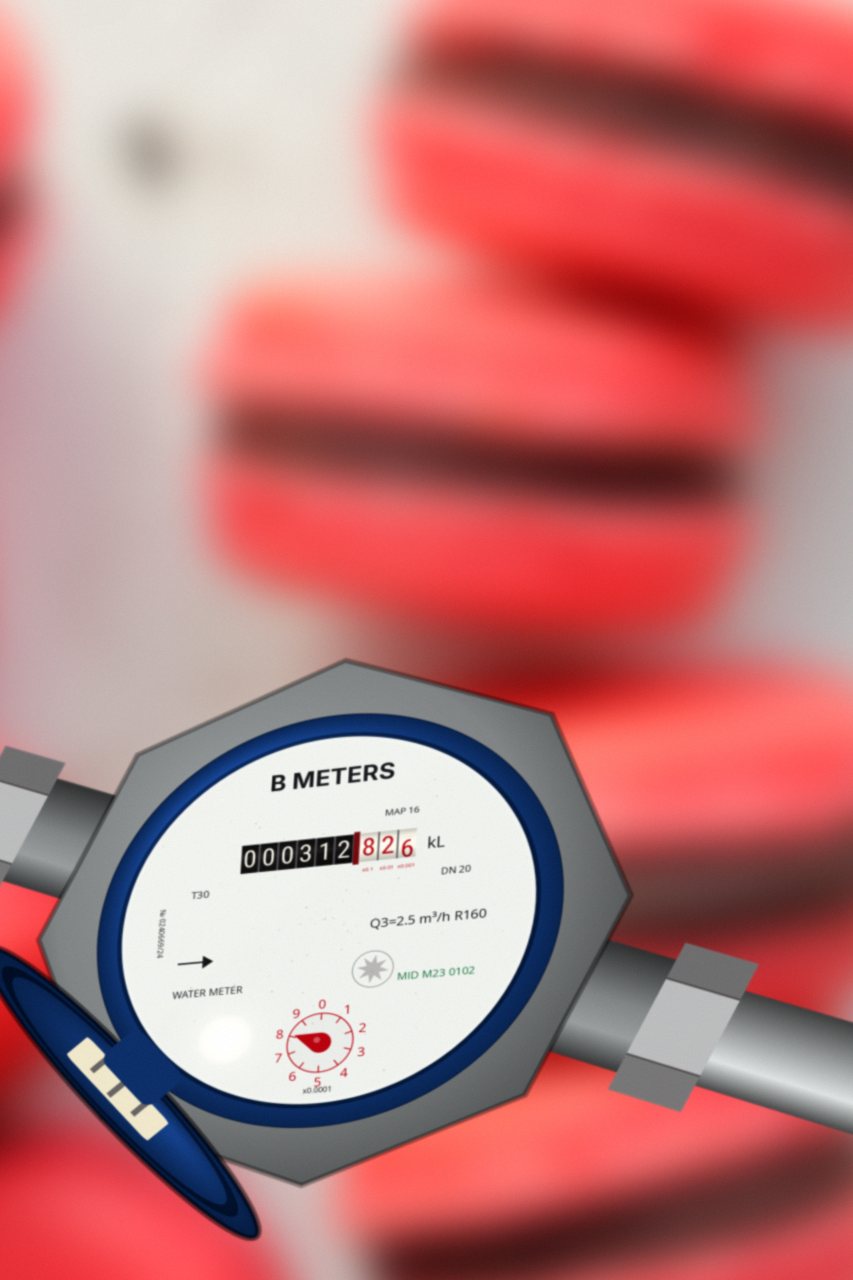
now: 312.8258
